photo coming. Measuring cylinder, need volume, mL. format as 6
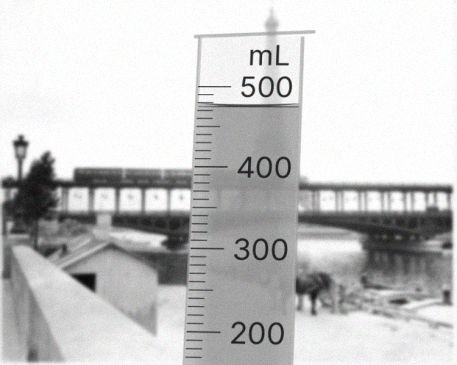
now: 475
